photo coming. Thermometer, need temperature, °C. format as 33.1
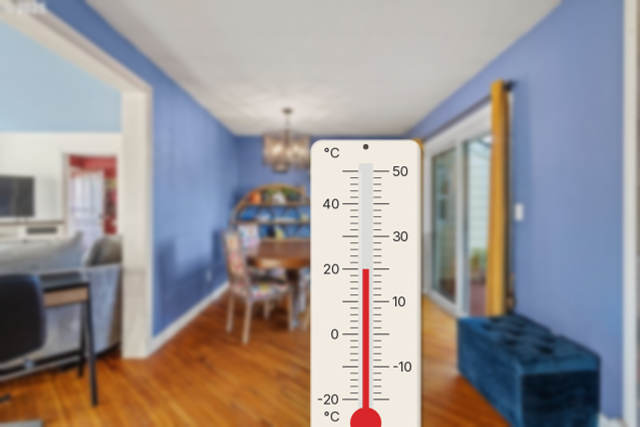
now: 20
